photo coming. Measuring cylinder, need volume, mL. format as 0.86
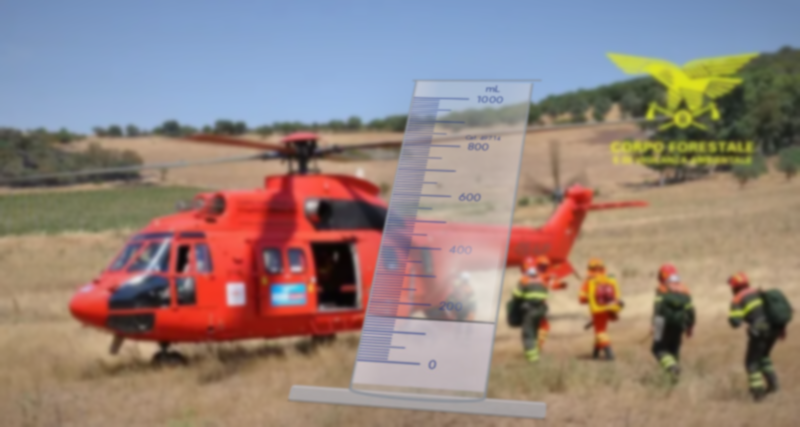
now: 150
